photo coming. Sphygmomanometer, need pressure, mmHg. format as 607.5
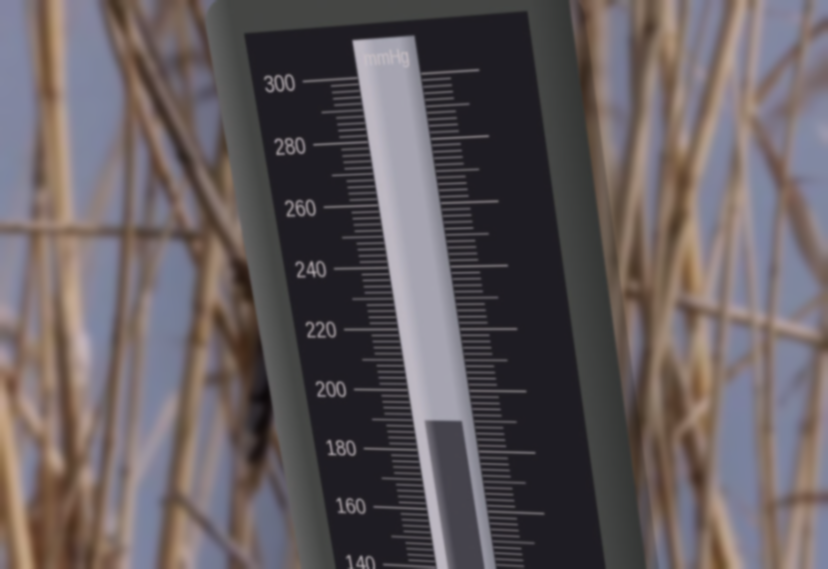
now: 190
